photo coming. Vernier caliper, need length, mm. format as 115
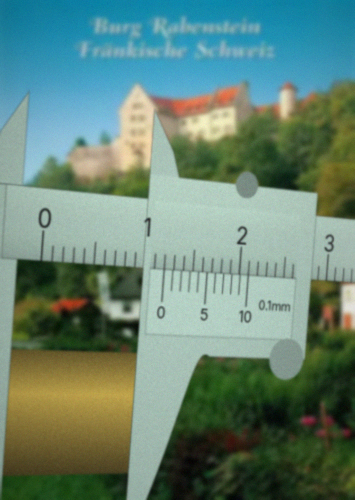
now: 12.0
